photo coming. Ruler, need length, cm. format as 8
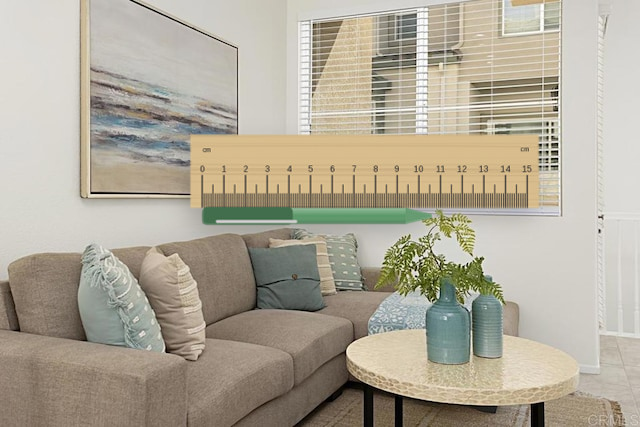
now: 11
